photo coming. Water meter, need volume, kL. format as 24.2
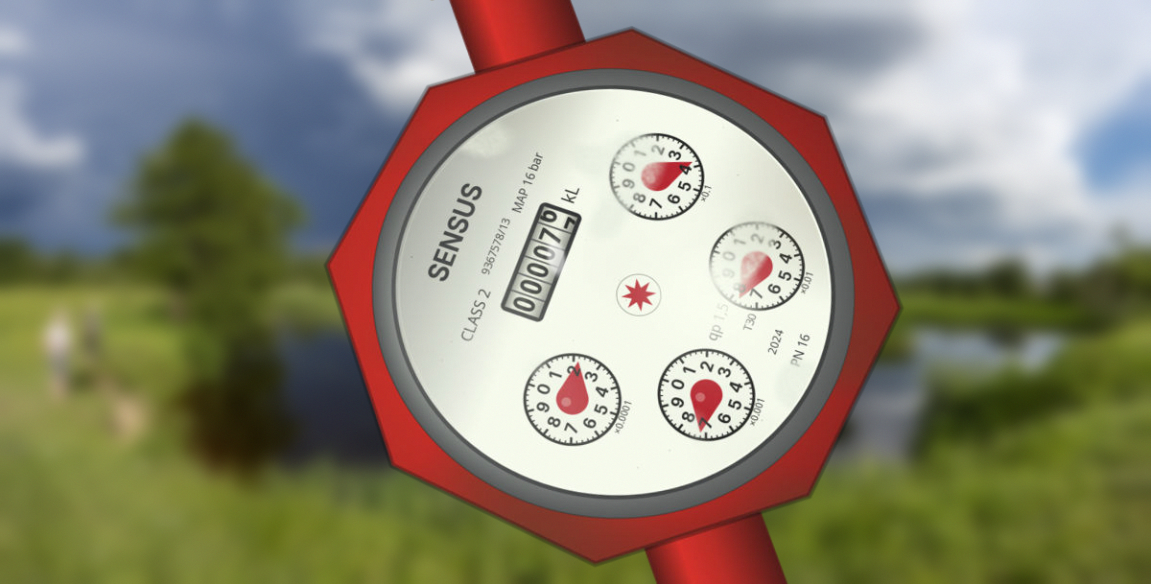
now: 76.3772
